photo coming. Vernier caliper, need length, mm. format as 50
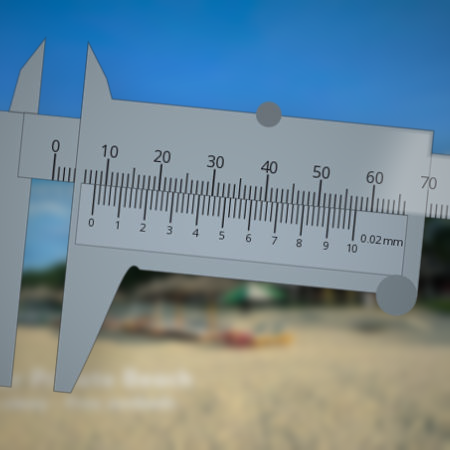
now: 8.0
